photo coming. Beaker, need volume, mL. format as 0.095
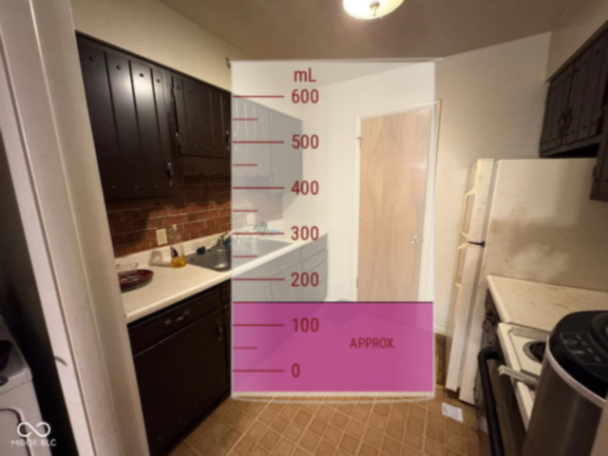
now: 150
